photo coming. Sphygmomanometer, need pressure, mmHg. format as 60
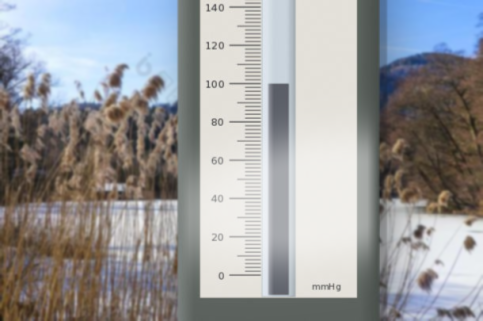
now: 100
